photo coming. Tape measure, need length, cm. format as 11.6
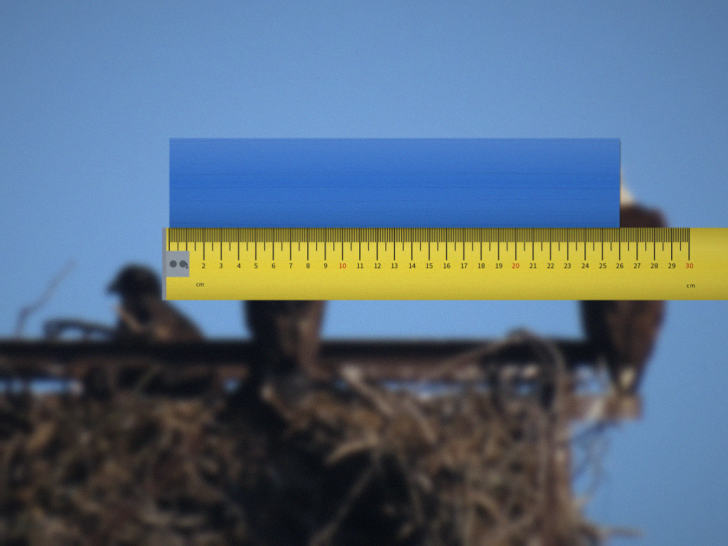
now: 26
